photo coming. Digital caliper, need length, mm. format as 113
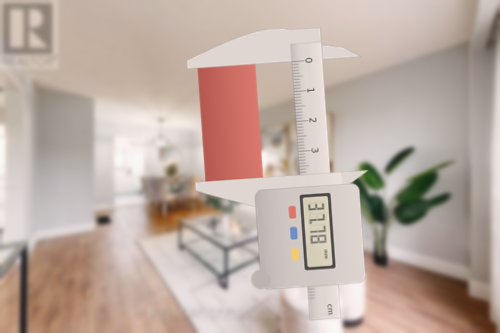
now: 37.78
